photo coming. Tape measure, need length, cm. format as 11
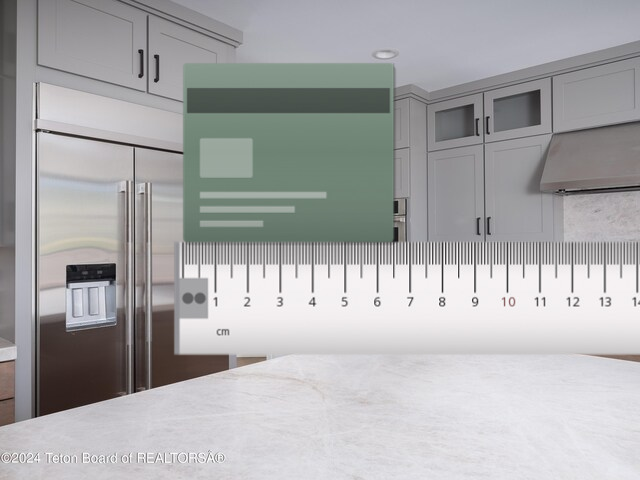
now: 6.5
